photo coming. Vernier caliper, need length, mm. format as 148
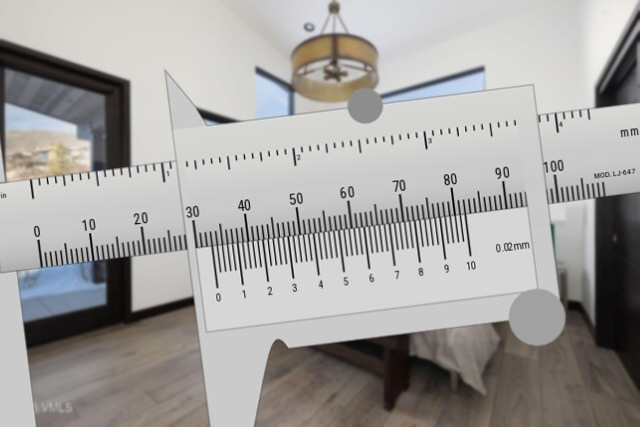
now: 33.0
